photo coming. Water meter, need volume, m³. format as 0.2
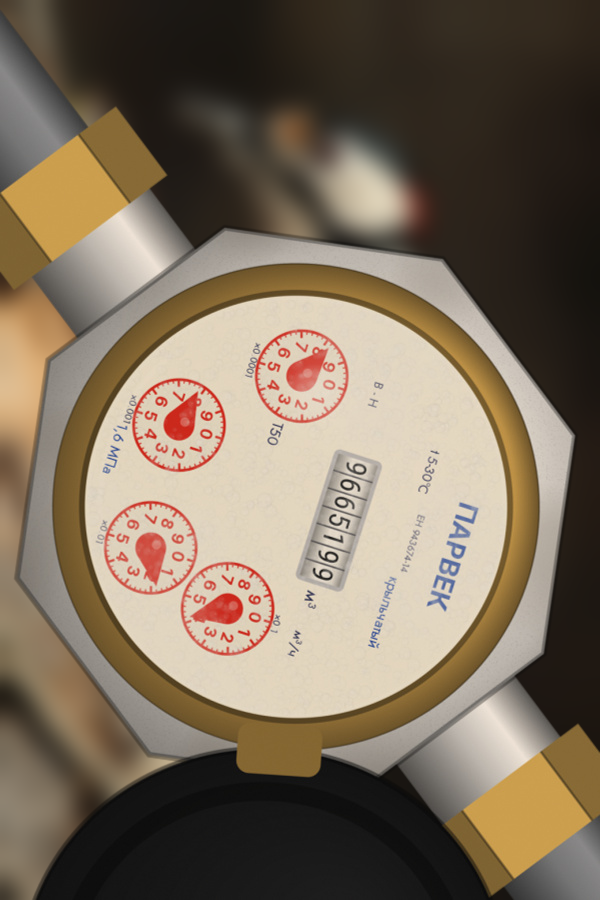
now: 9665199.4178
